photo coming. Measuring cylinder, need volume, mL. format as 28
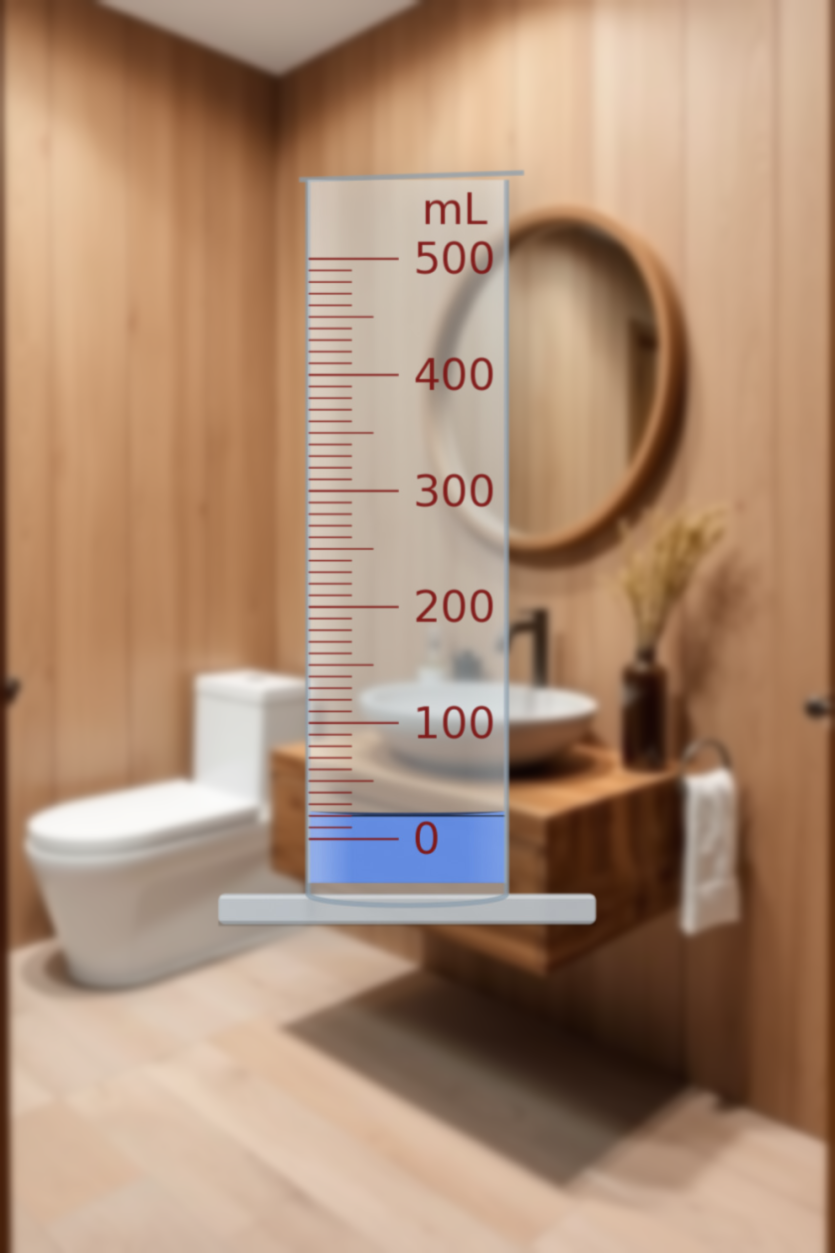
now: 20
